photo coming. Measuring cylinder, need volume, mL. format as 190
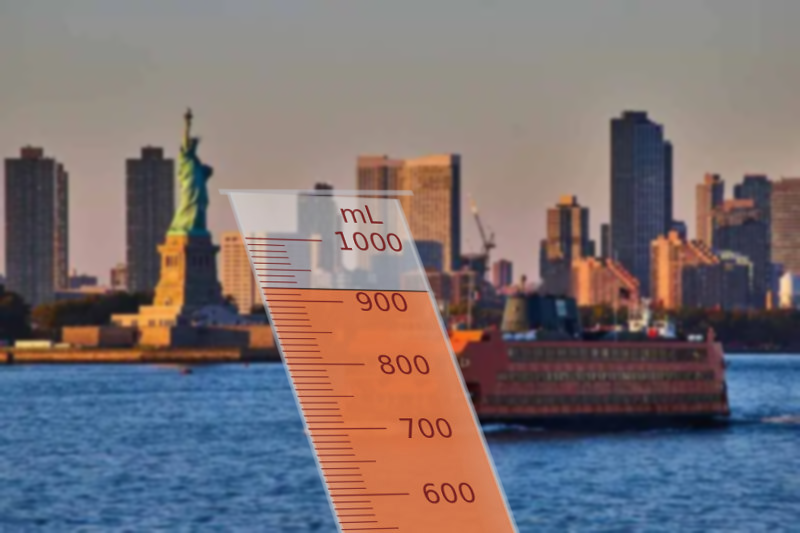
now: 920
